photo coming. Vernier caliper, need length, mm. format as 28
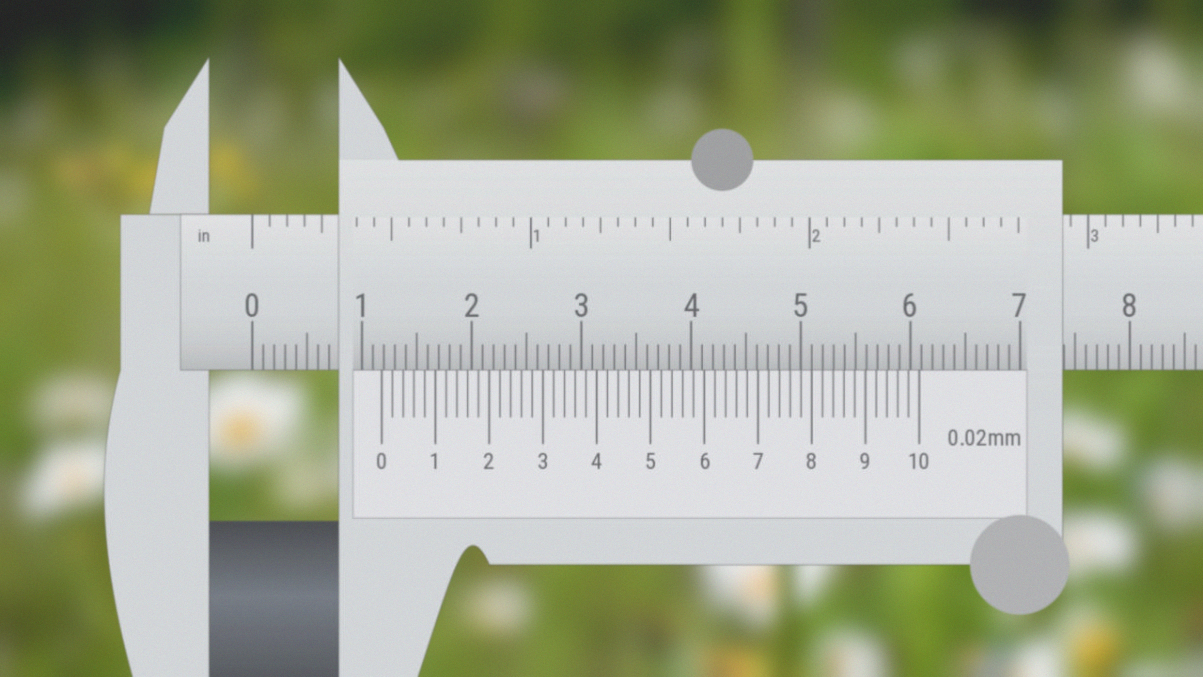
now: 11.8
